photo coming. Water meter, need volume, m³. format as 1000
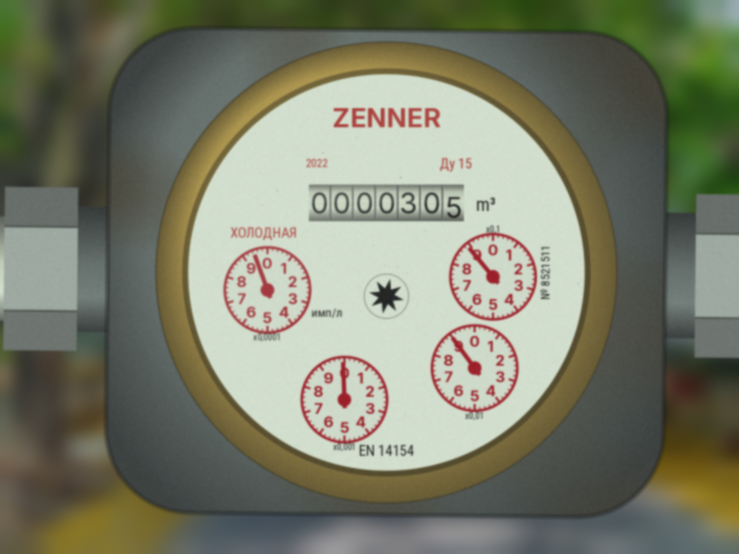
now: 304.8899
